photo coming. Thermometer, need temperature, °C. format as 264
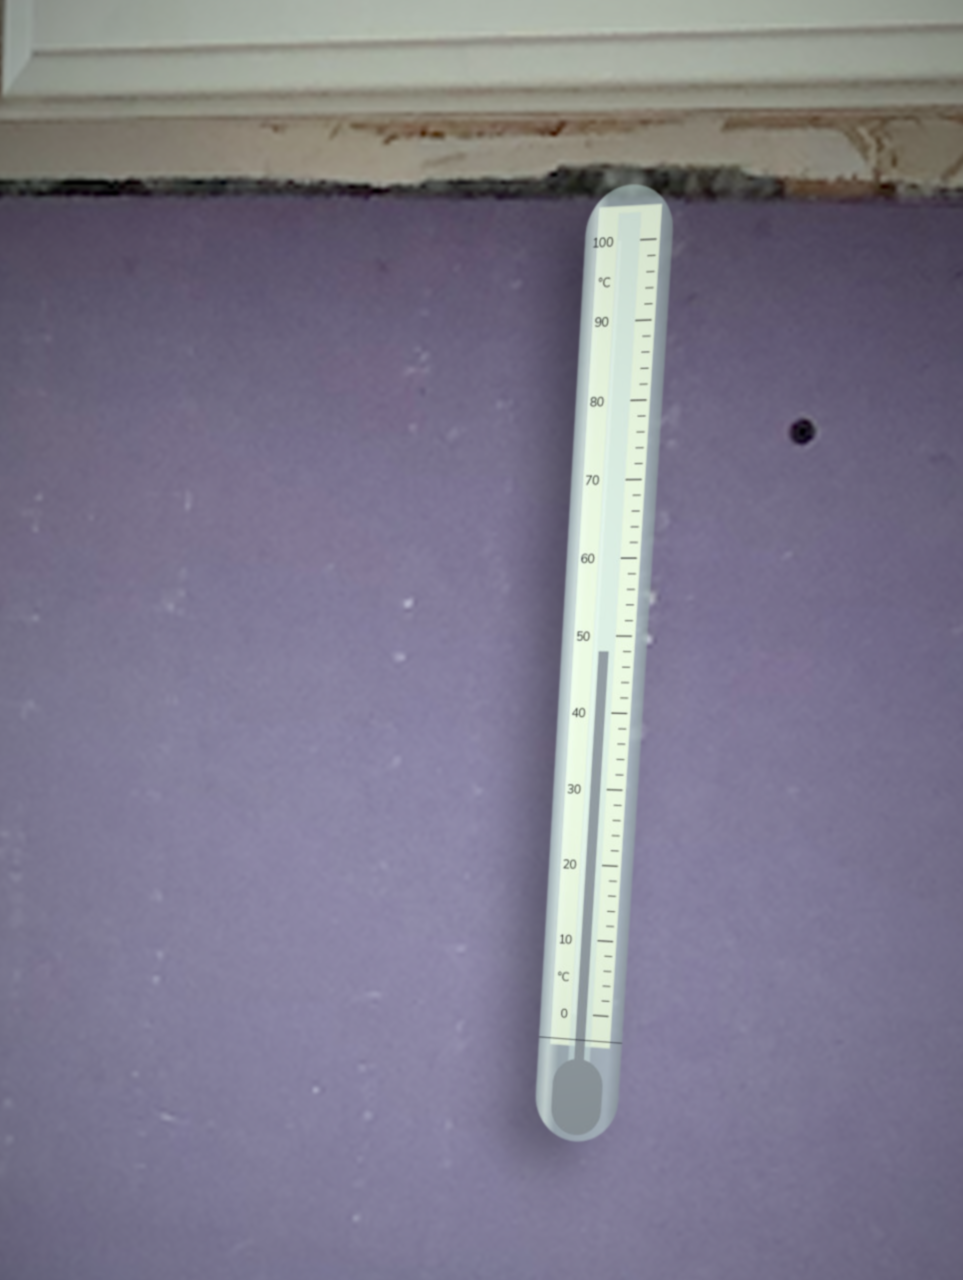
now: 48
